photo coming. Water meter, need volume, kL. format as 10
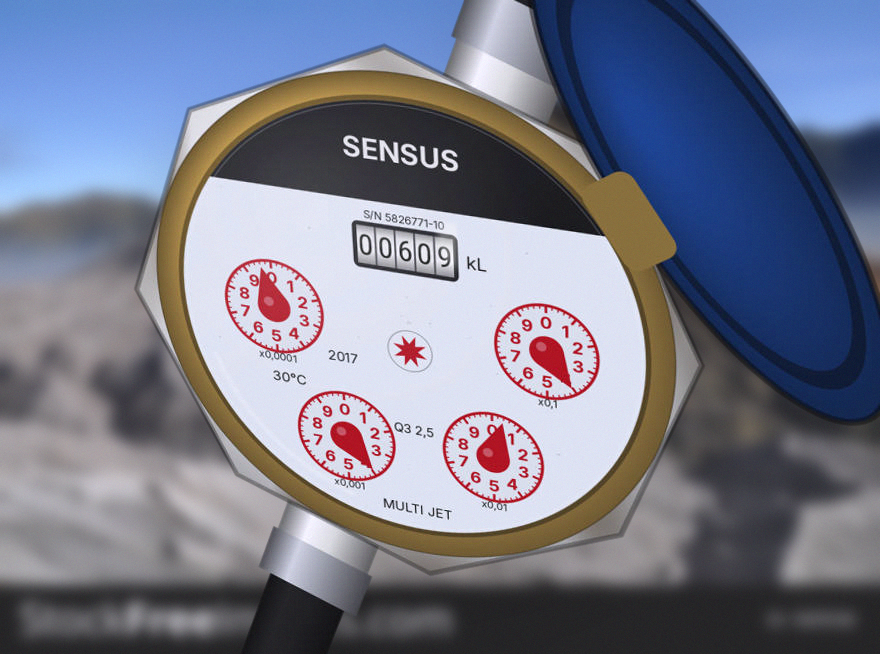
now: 609.4039
